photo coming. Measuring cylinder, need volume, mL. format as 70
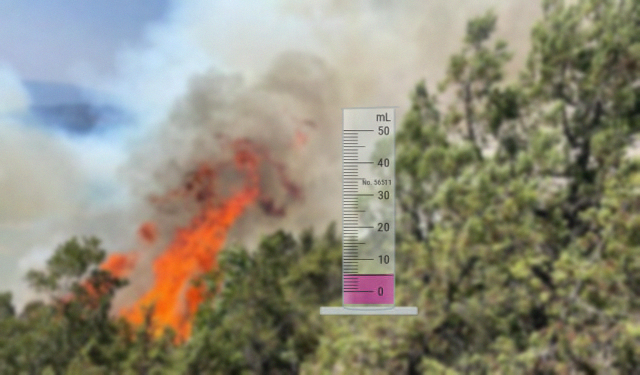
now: 5
